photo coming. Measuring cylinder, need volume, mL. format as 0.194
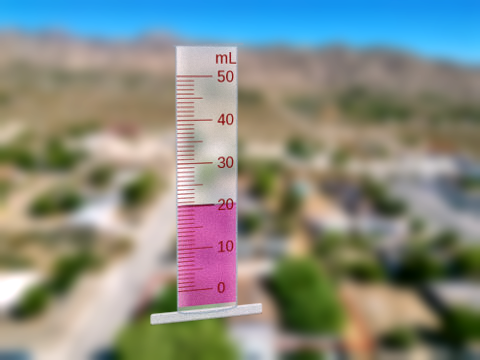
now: 20
